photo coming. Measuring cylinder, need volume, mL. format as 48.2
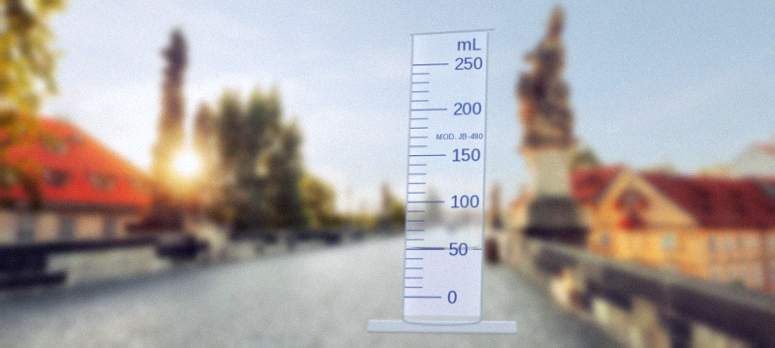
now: 50
